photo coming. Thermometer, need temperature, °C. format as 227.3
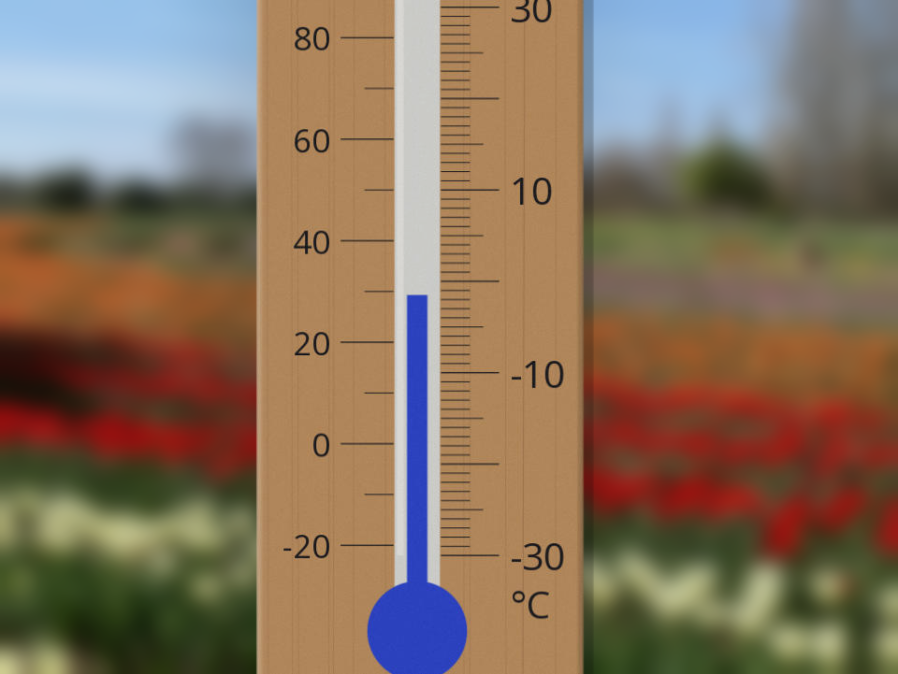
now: -1.5
